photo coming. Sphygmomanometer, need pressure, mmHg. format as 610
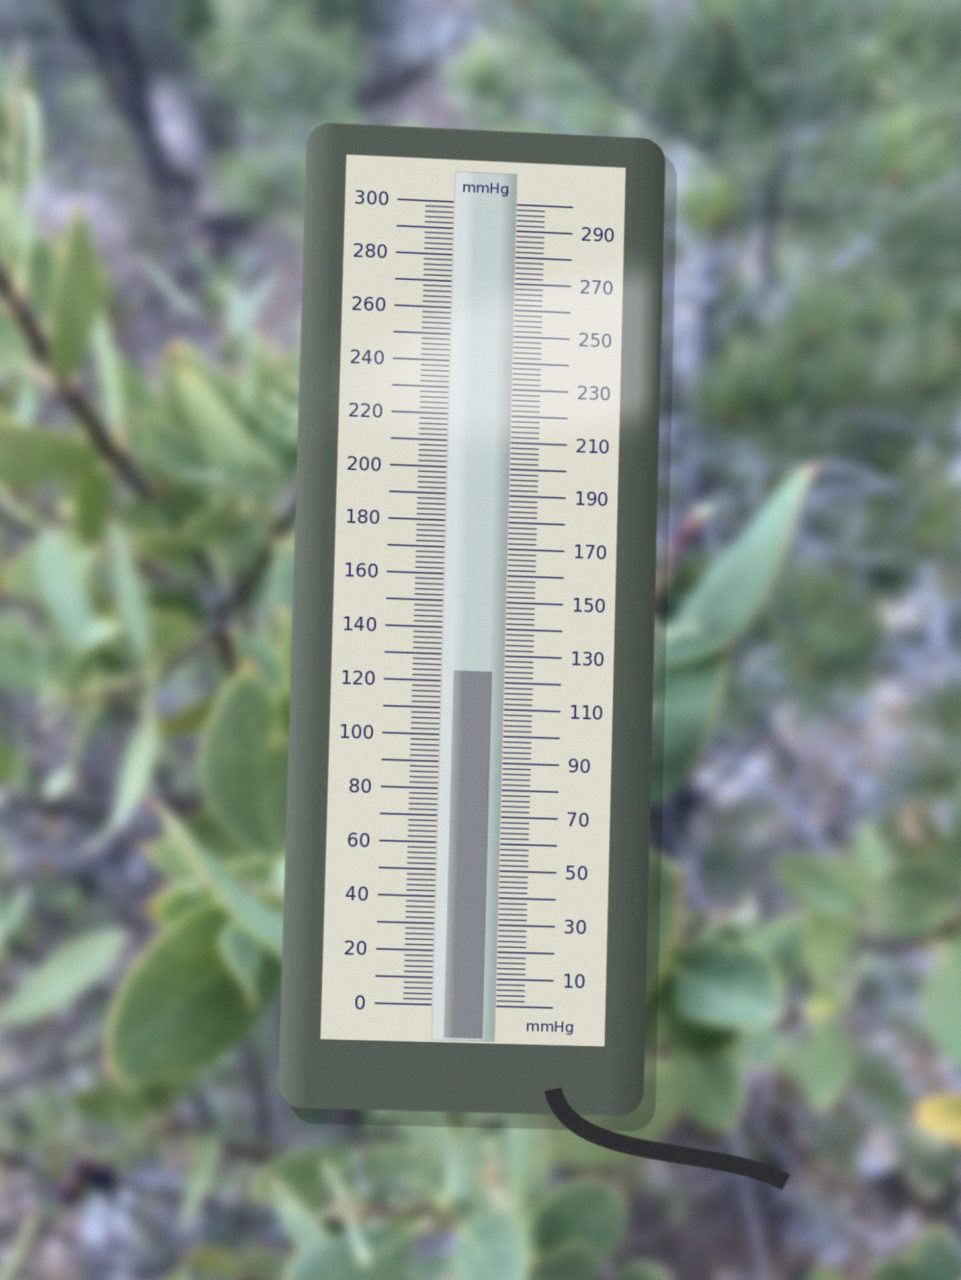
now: 124
